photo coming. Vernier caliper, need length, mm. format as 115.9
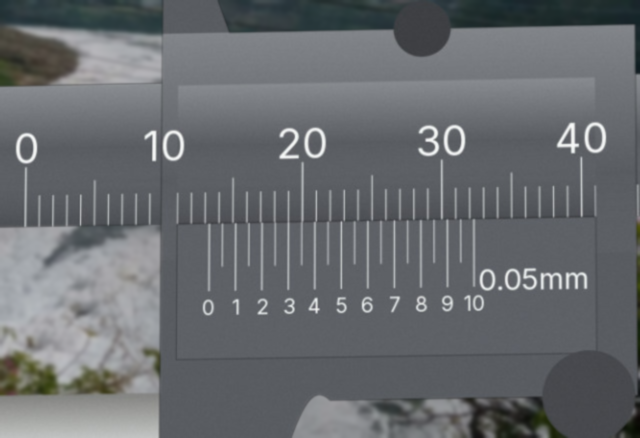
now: 13.3
